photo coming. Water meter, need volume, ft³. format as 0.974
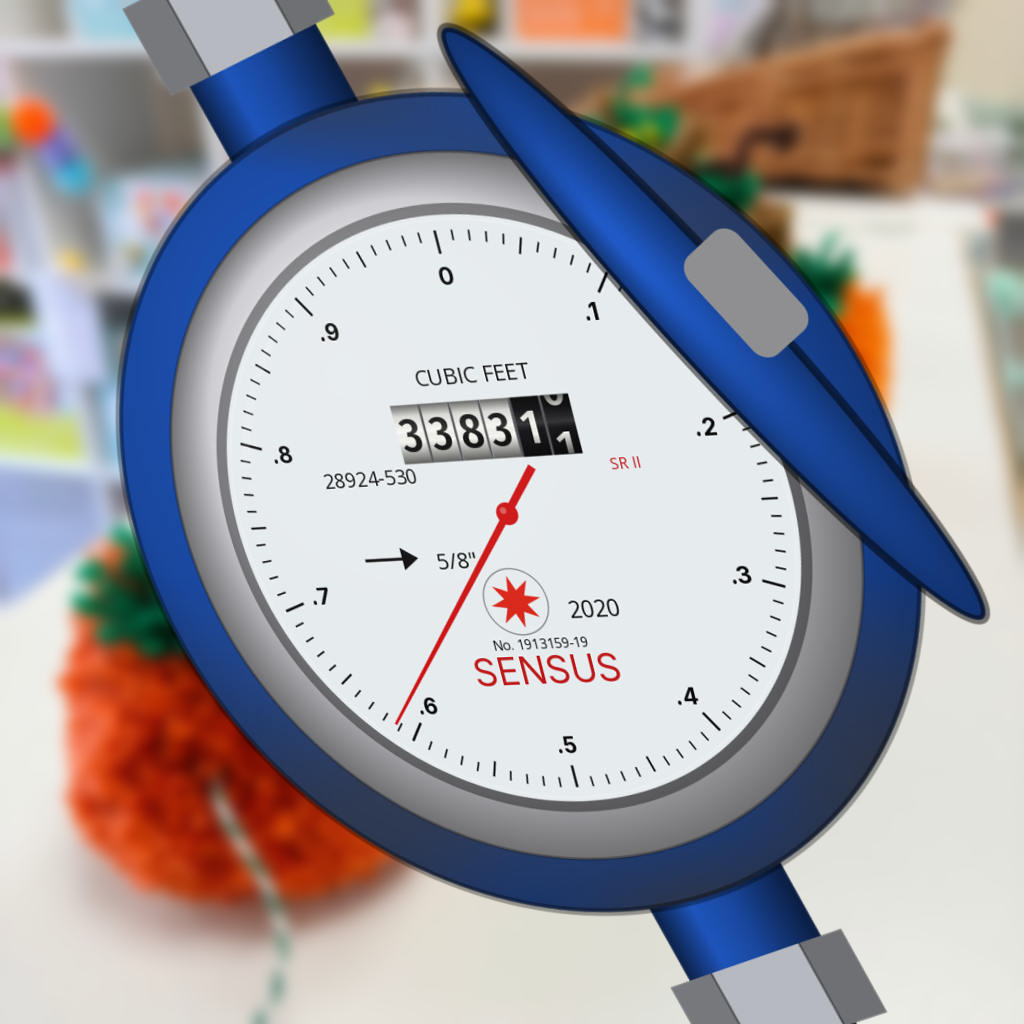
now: 338310.61
